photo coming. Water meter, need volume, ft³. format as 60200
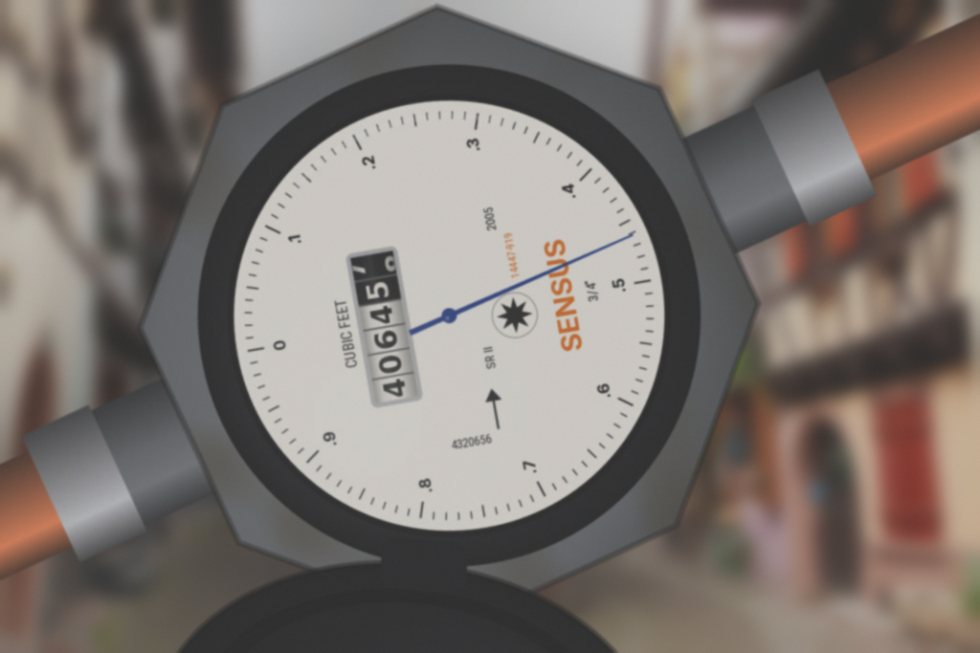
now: 406457.46
